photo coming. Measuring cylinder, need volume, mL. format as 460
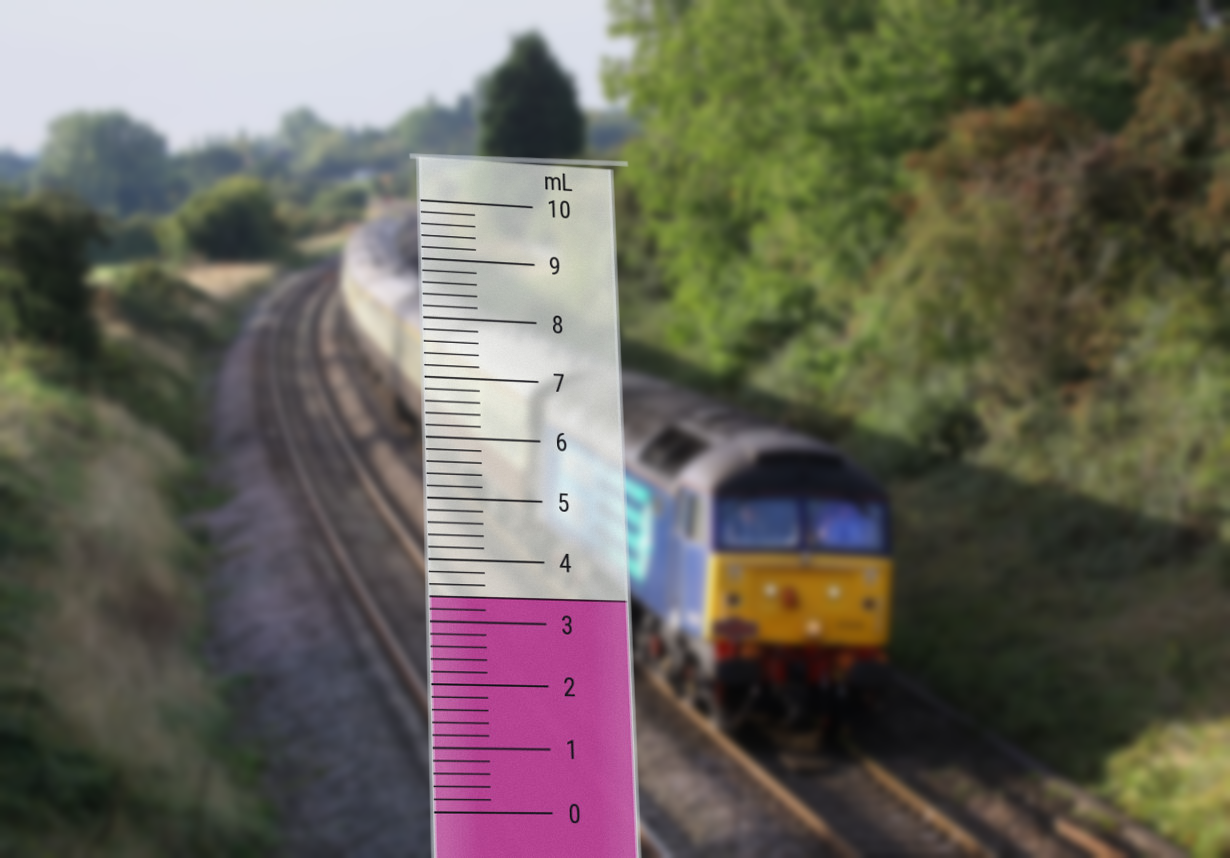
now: 3.4
